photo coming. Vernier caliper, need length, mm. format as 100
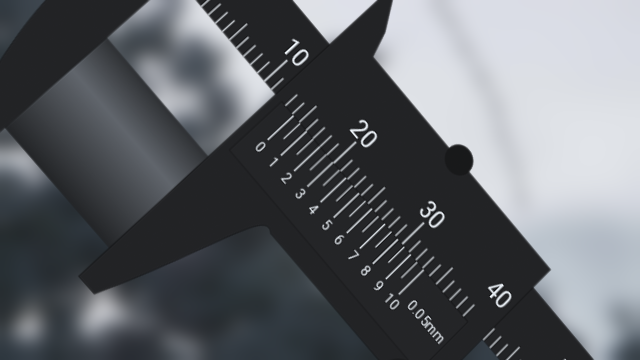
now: 14.2
